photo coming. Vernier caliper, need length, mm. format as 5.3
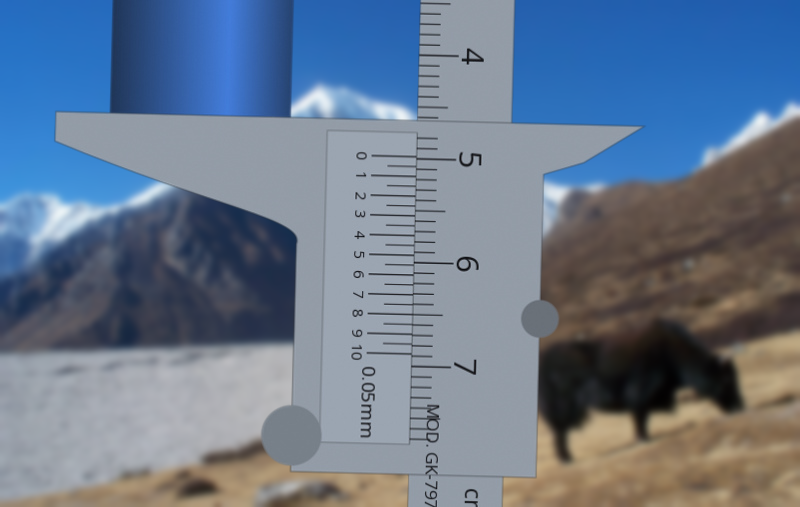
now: 49.8
